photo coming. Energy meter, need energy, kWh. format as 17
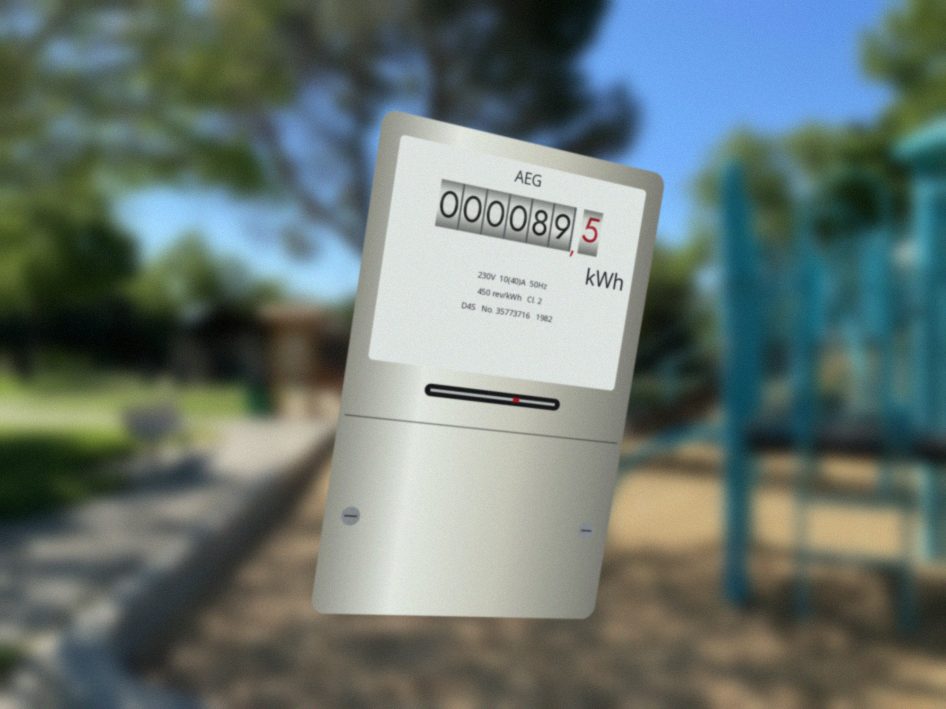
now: 89.5
